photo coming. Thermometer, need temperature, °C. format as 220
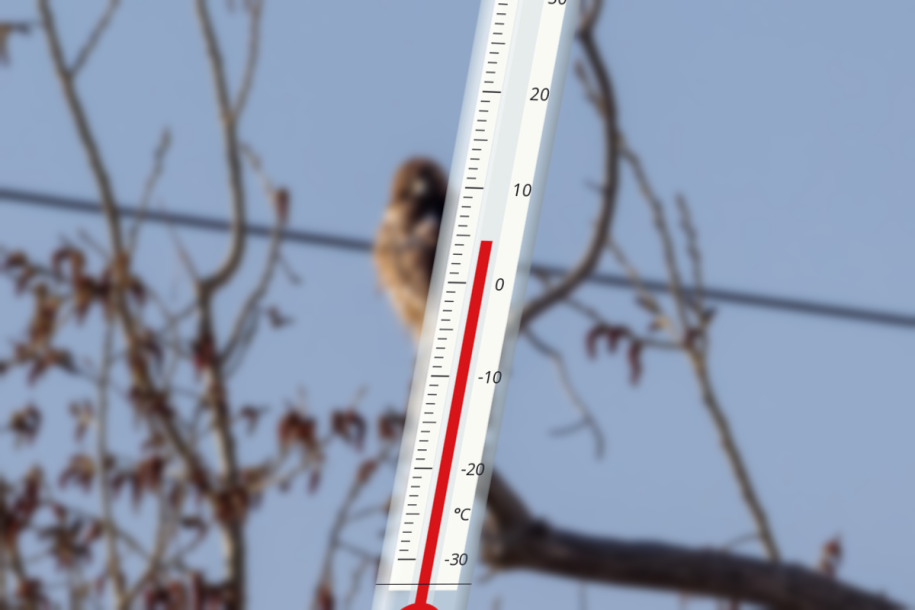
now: 4.5
